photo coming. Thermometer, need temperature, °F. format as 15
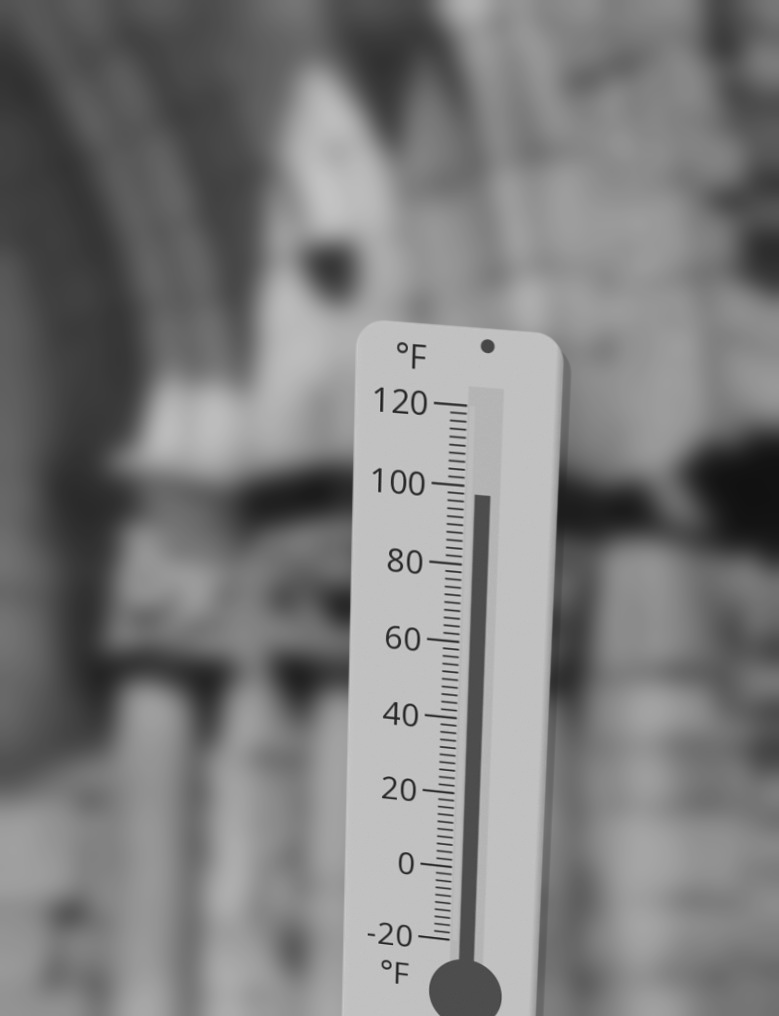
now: 98
